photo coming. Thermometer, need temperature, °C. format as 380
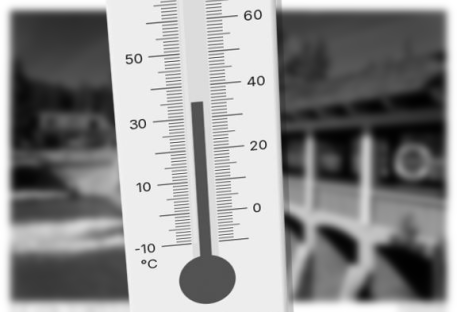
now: 35
